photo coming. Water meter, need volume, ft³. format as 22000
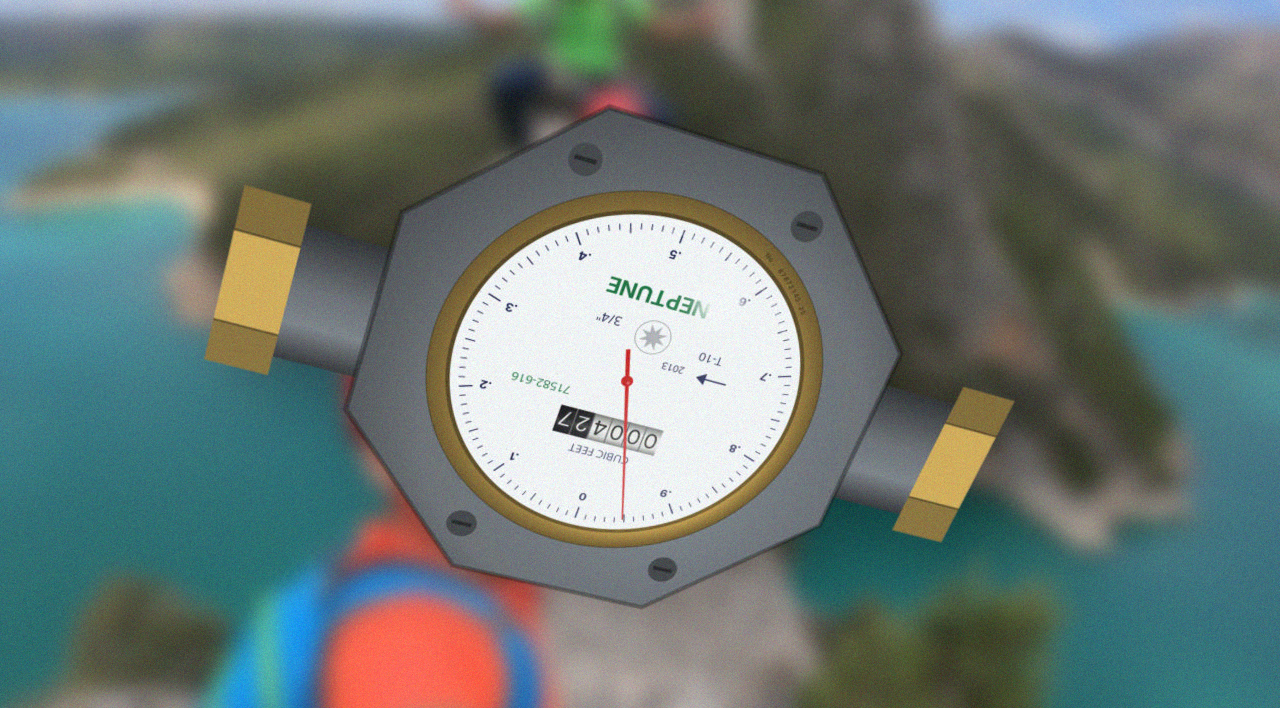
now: 426.95
